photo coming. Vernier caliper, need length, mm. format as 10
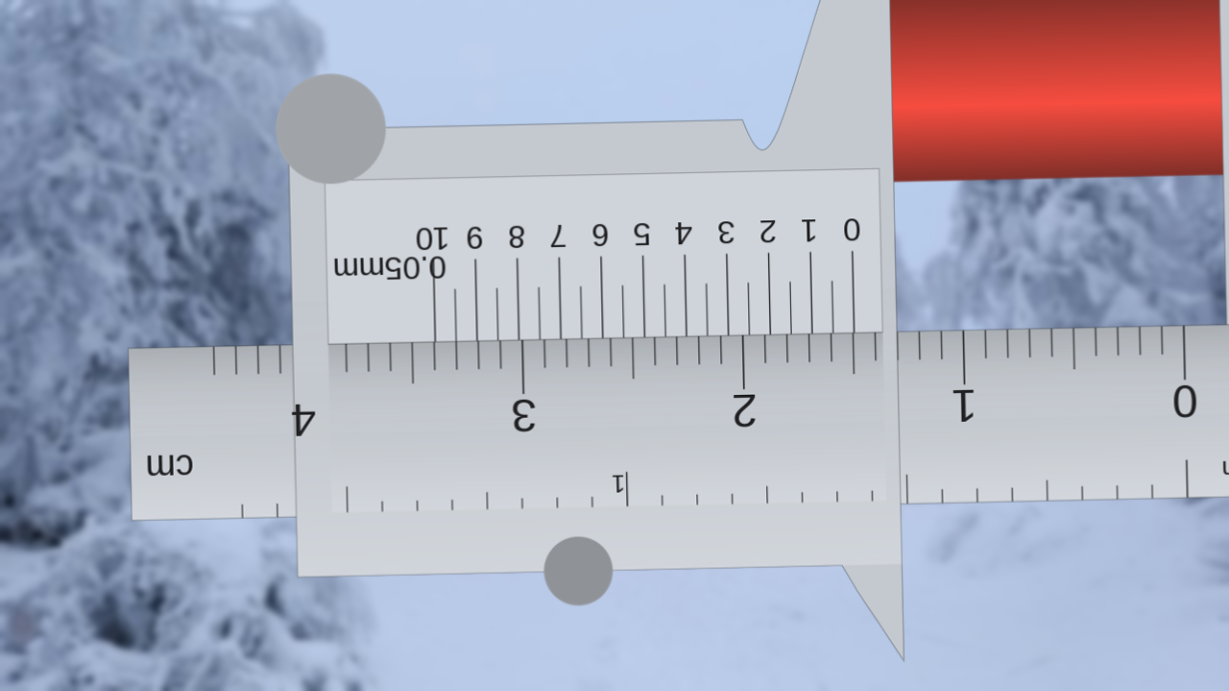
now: 14.95
